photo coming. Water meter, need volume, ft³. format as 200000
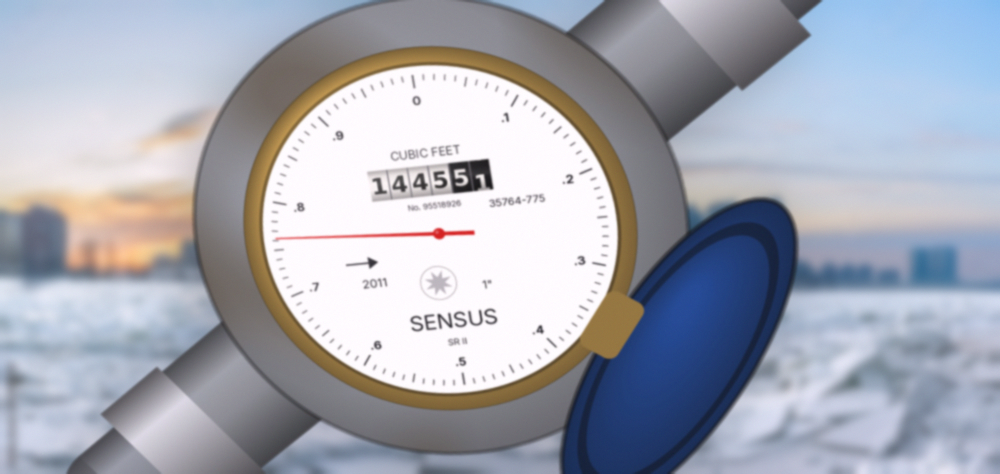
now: 144550.76
